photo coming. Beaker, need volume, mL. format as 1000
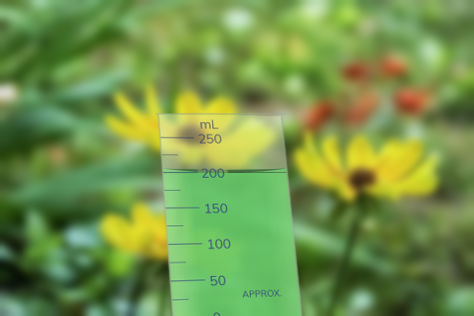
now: 200
